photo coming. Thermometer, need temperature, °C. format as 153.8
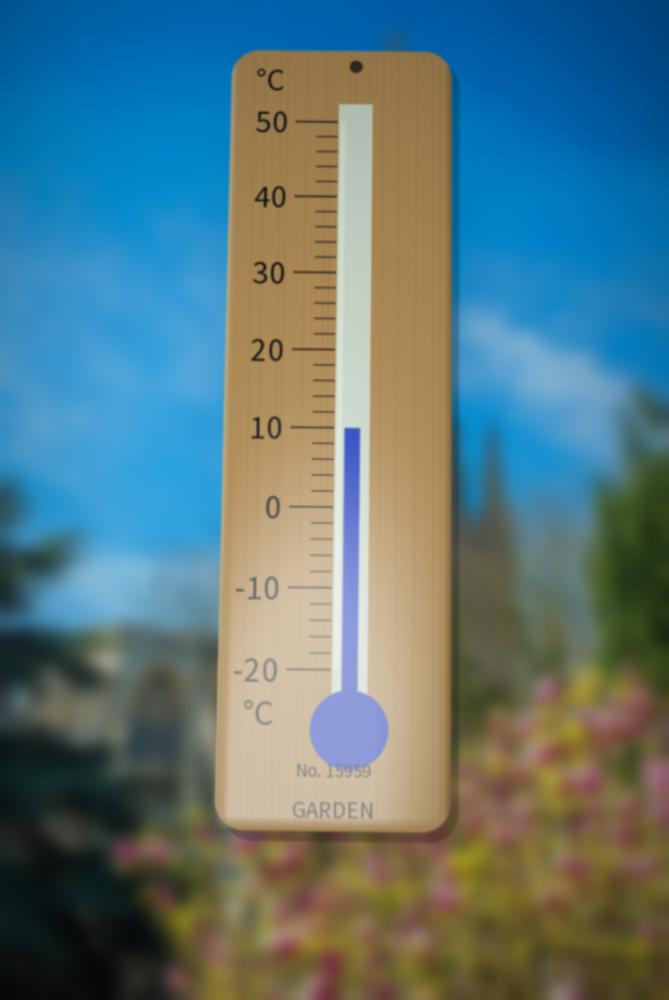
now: 10
